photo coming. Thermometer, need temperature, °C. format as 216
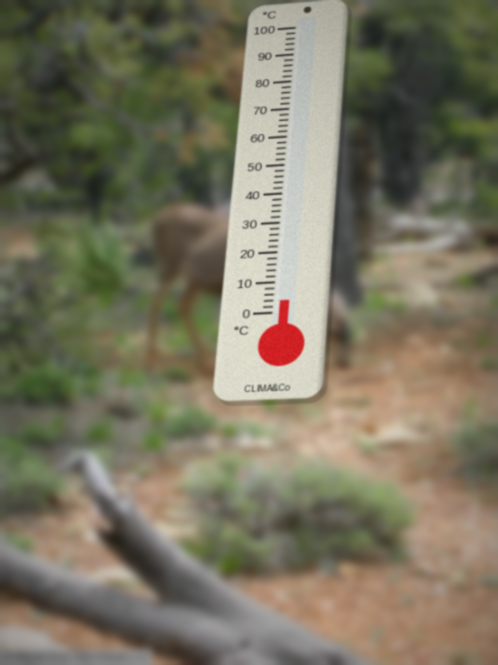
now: 4
